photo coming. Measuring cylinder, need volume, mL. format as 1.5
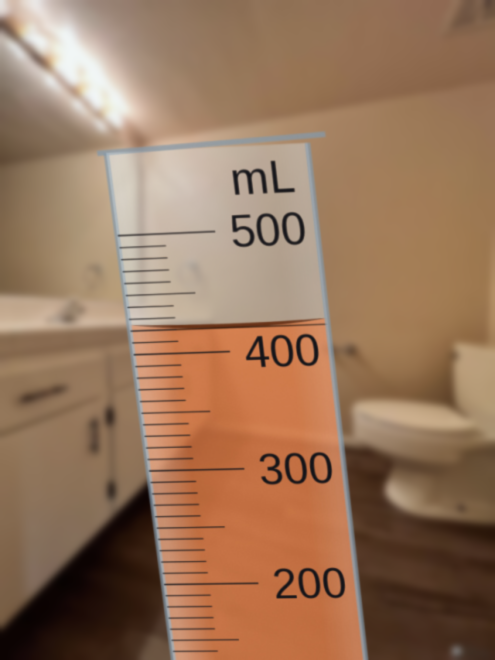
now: 420
